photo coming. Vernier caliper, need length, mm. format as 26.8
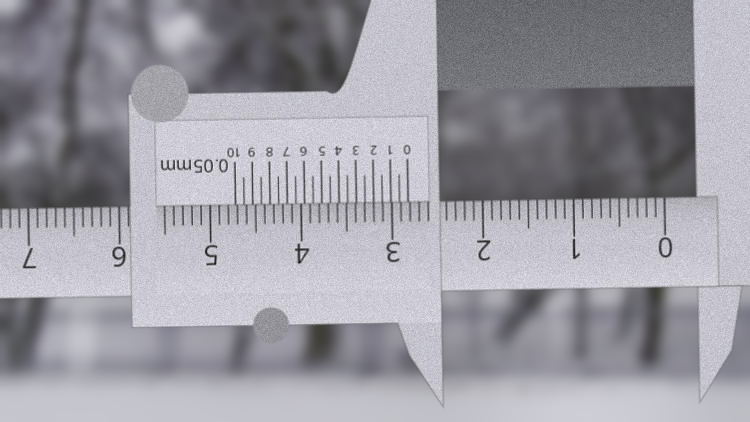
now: 28.2
